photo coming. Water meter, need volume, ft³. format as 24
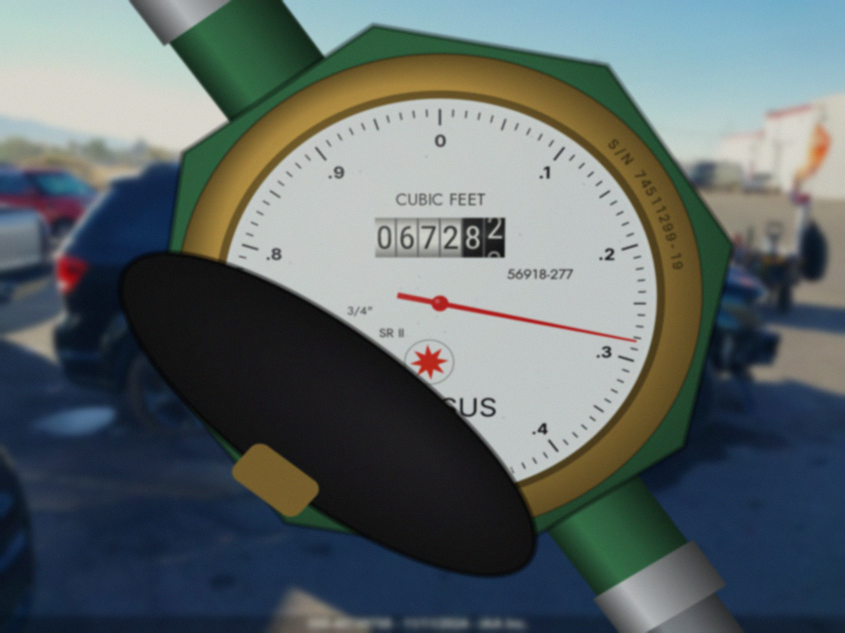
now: 67282.28
